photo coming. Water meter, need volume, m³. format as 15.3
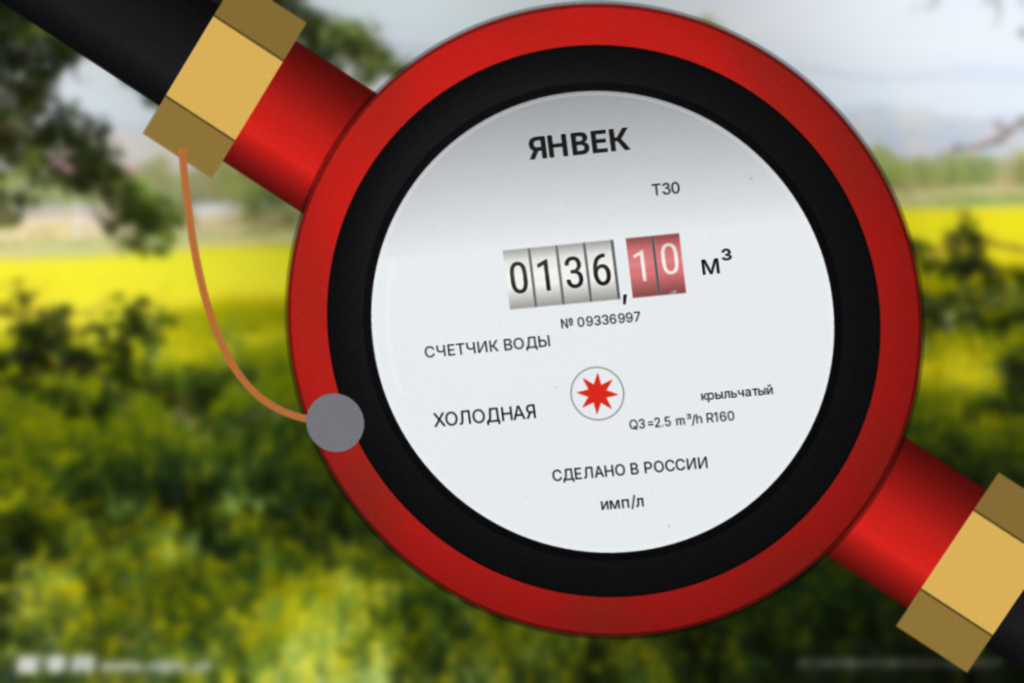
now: 136.10
